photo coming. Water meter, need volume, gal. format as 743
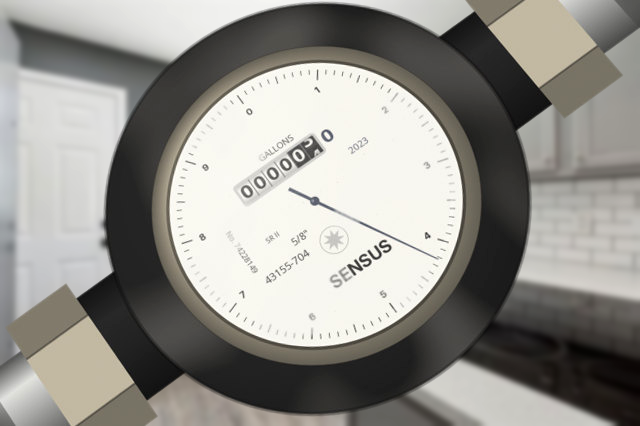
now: 34.2
